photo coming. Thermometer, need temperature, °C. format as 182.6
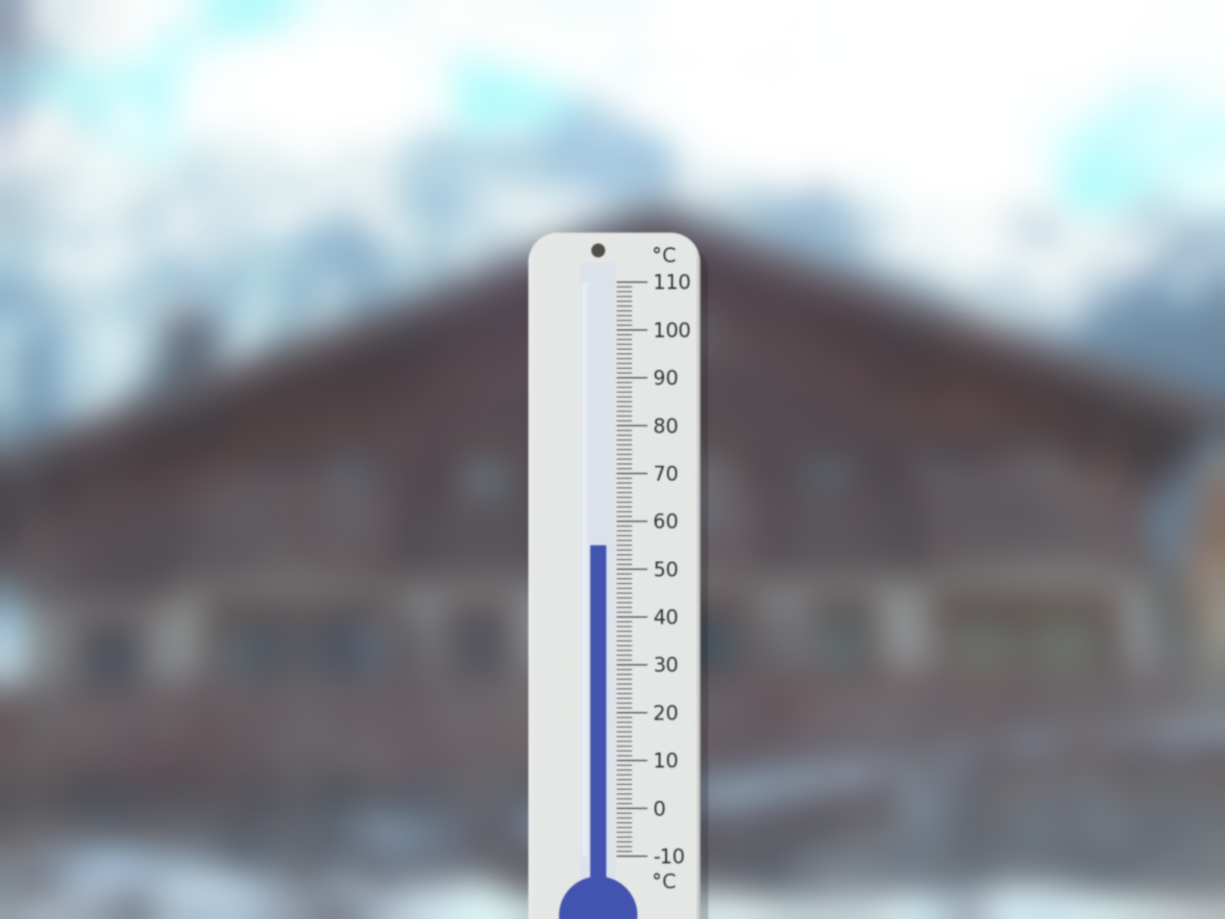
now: 55
